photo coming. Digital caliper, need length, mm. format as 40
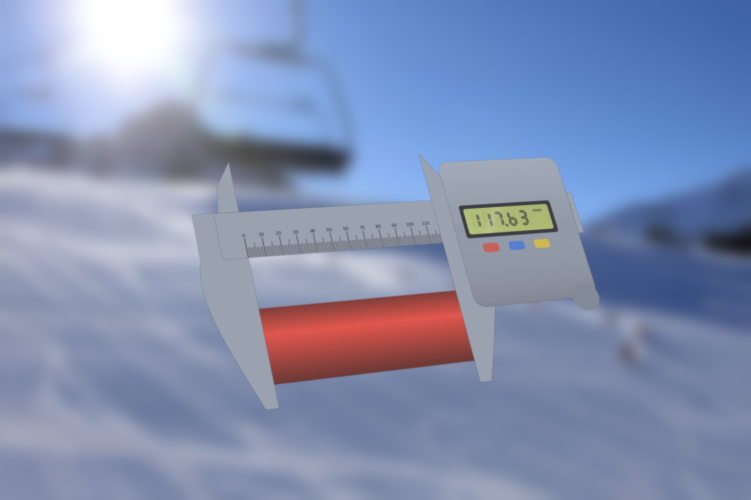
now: 117.63
